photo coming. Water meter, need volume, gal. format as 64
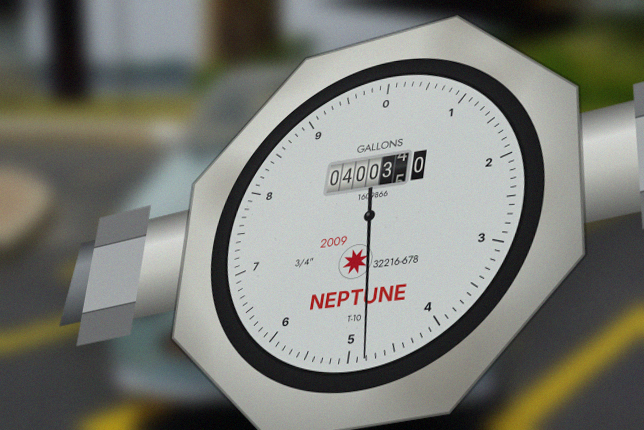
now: 400344.8
